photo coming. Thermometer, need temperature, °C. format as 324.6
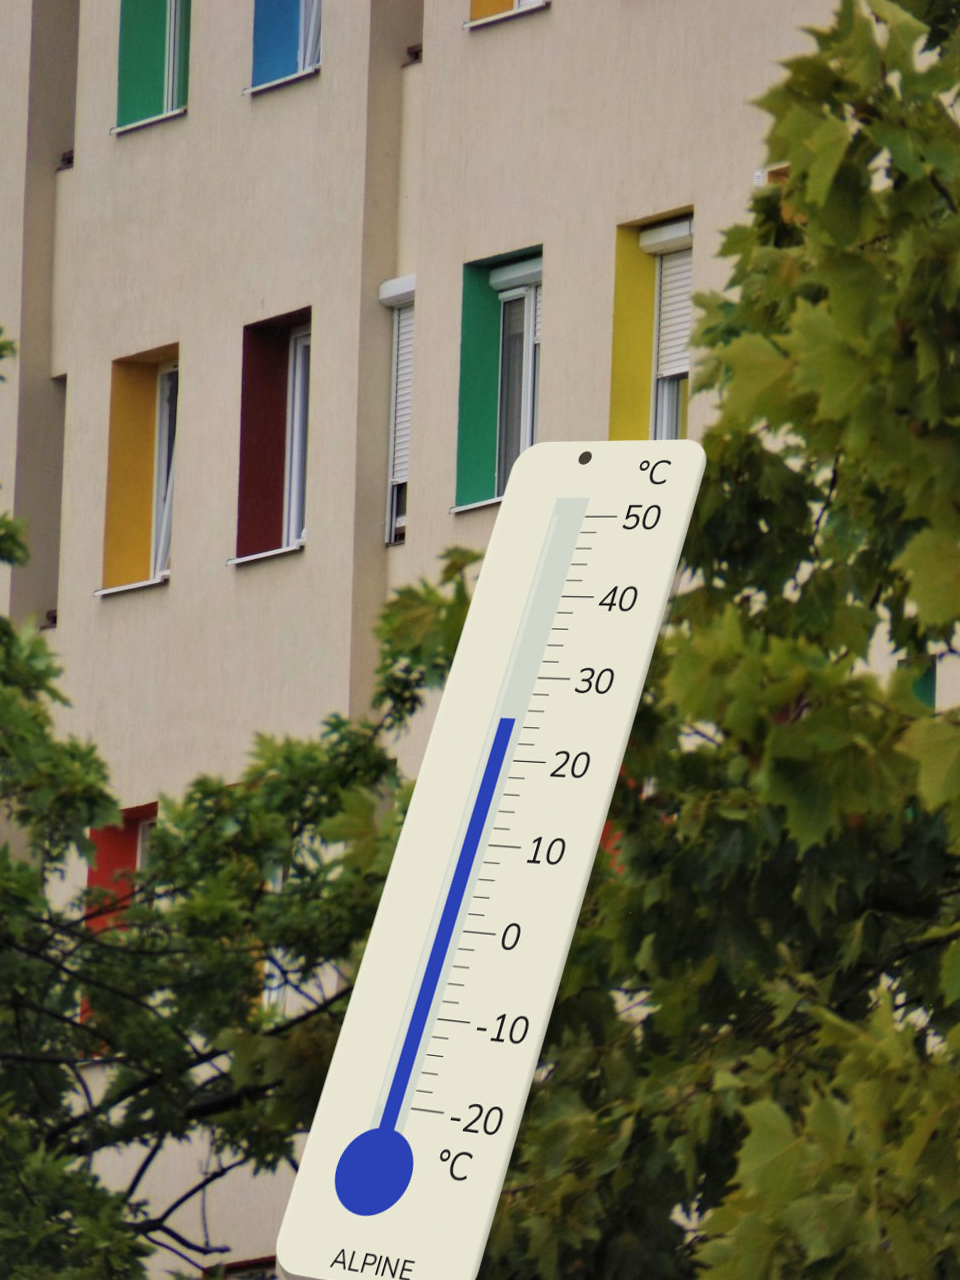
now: 25
